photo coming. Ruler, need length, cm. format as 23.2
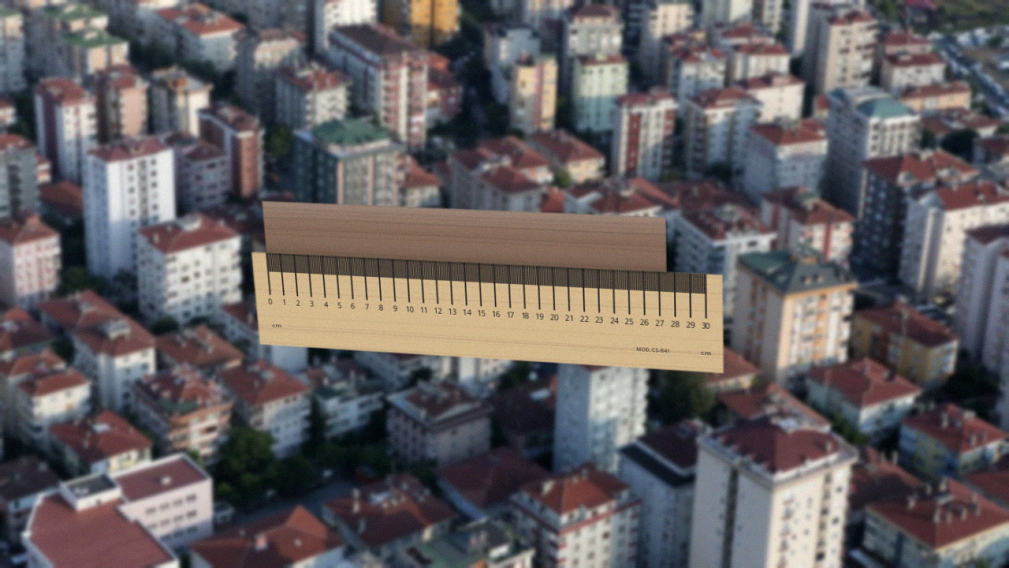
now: 27.5
